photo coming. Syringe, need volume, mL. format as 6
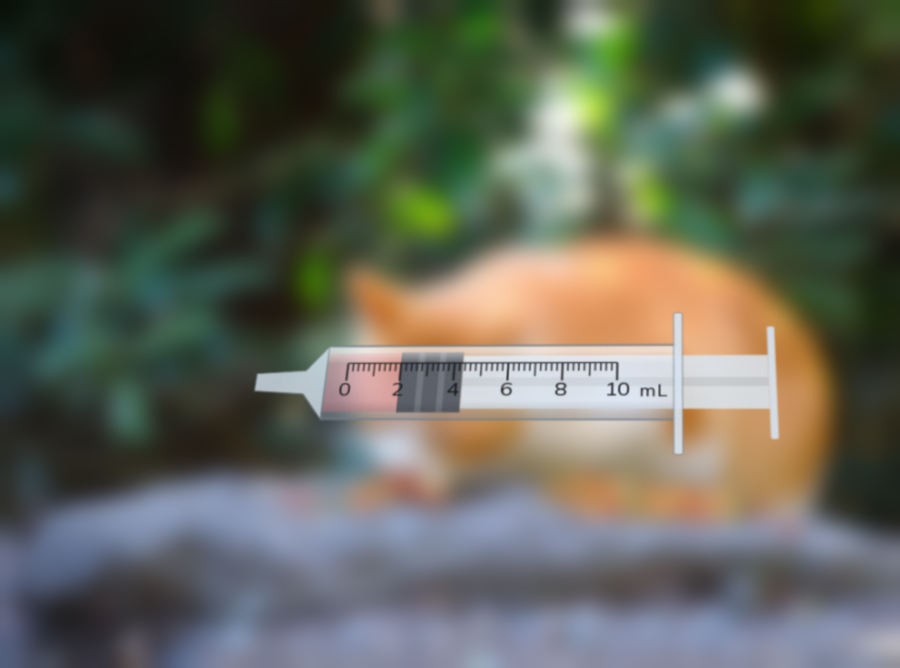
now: 2
